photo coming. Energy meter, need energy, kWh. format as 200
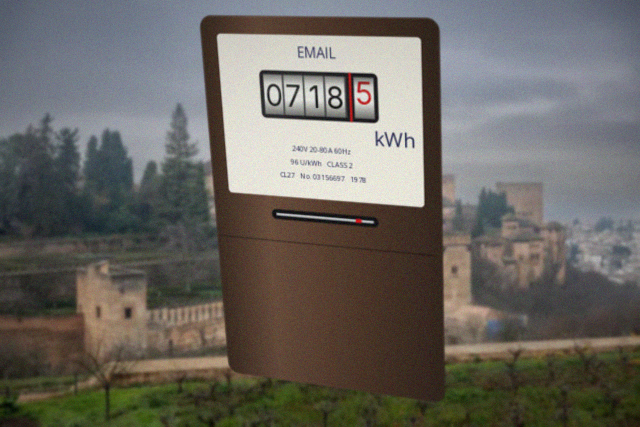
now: 718.5
